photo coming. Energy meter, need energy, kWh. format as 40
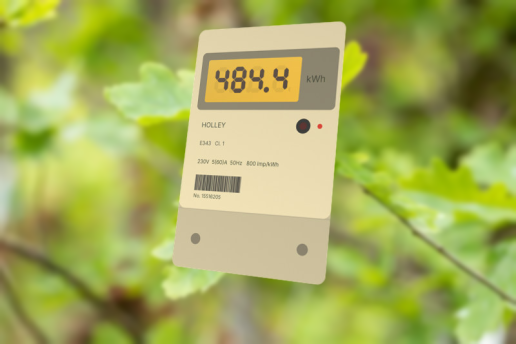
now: 484.4
